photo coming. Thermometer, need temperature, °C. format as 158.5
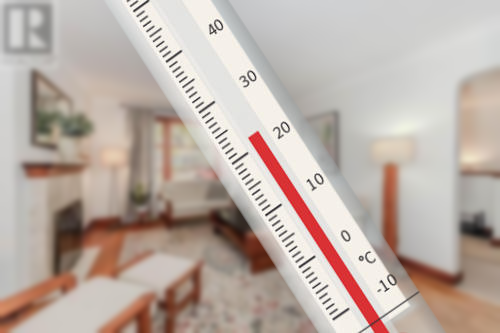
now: 22
